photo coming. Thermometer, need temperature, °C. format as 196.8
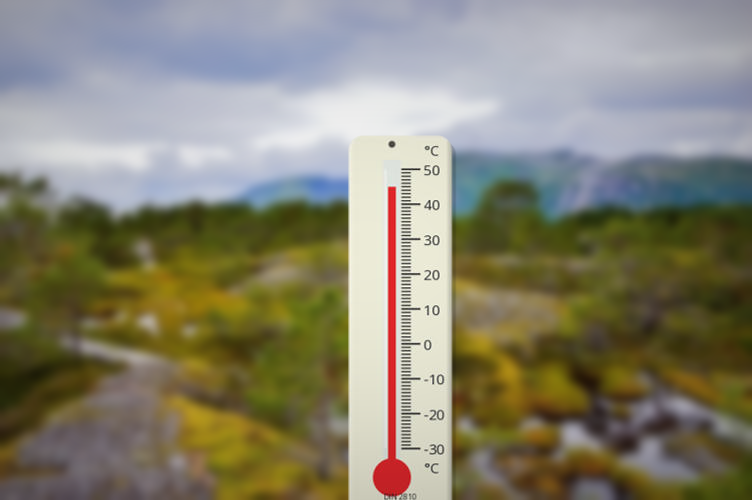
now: 45
